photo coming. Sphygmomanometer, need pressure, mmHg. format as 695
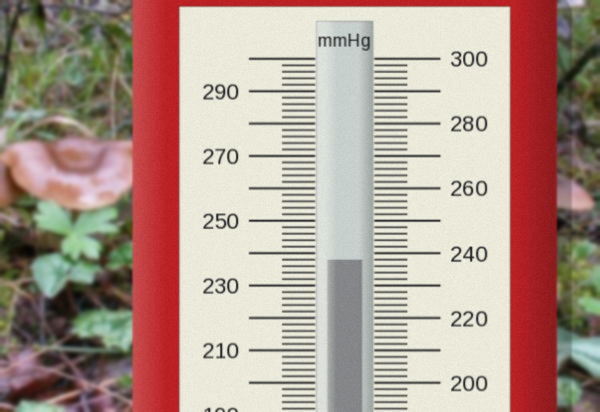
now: 238
